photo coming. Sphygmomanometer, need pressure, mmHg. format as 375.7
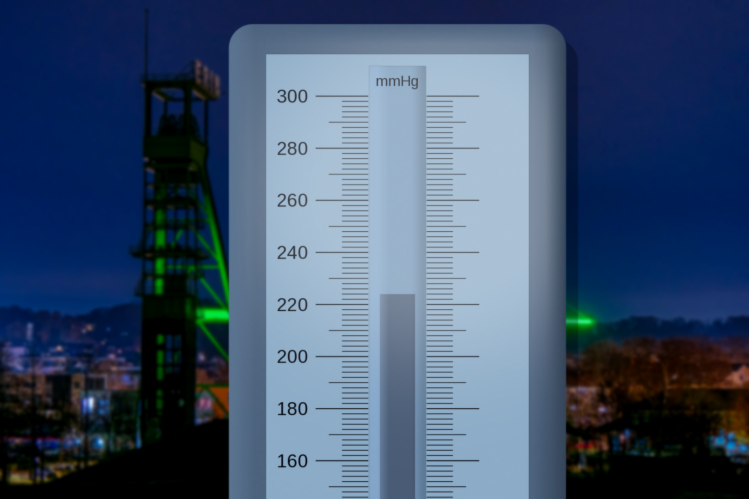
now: 224
